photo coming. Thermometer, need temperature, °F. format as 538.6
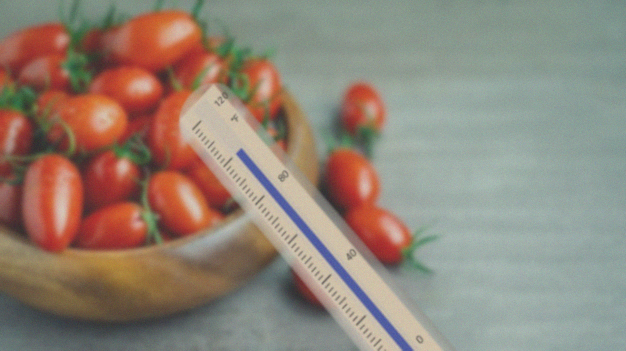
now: 100
